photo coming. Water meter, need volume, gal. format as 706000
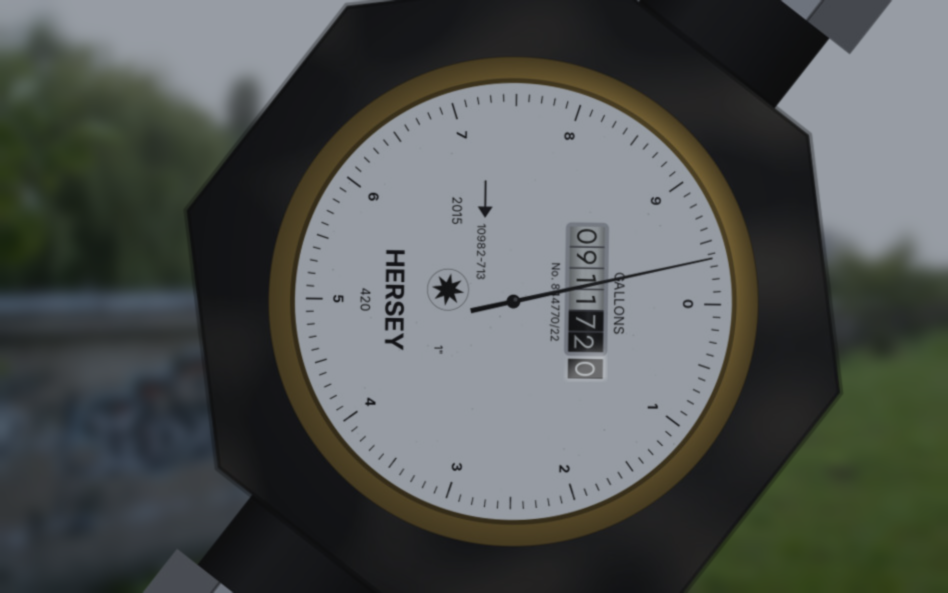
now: 911719.6
